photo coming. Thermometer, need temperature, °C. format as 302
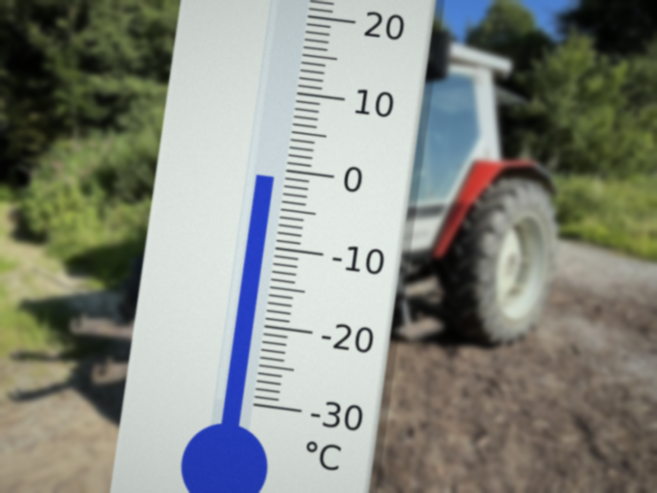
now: -1
